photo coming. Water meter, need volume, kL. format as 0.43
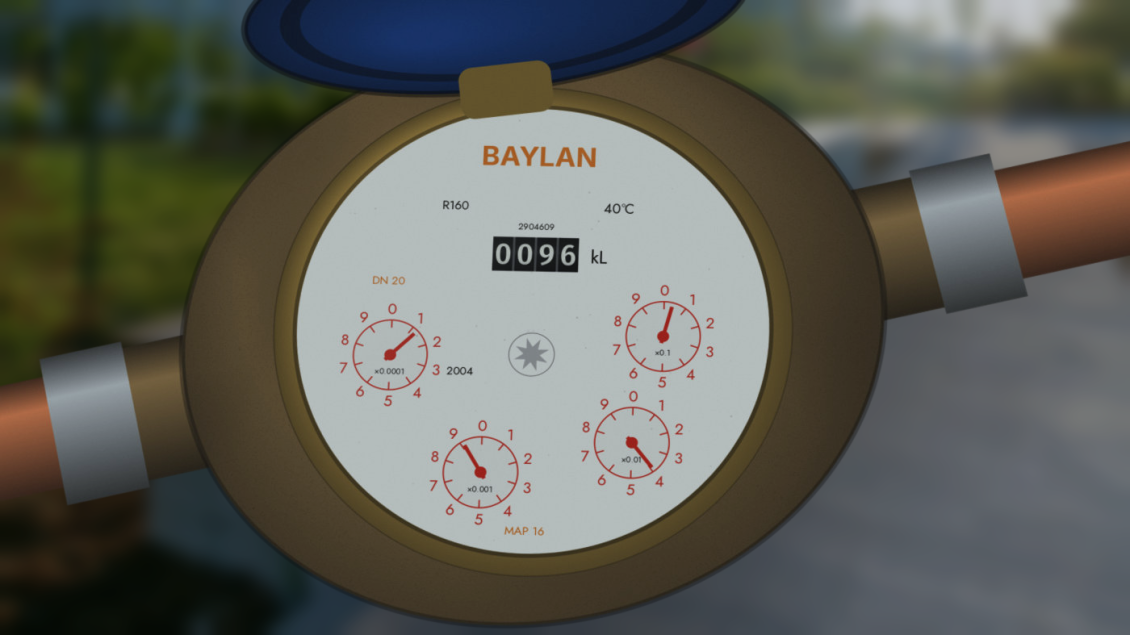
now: 96.0391
